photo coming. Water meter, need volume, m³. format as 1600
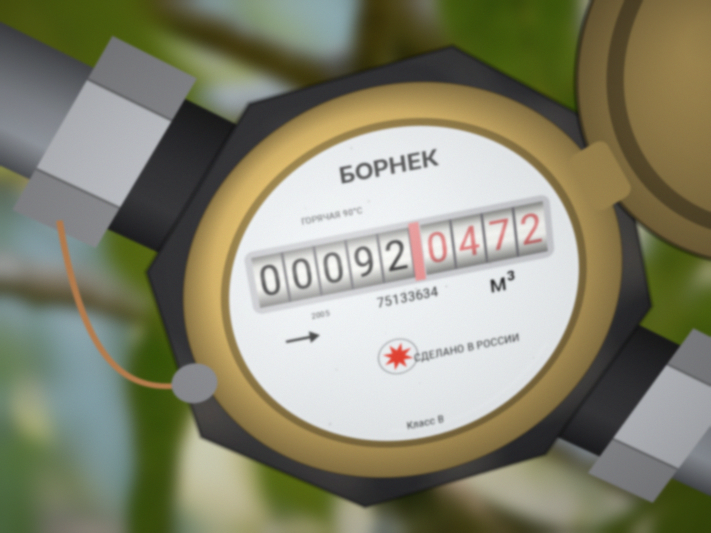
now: 92.0472
